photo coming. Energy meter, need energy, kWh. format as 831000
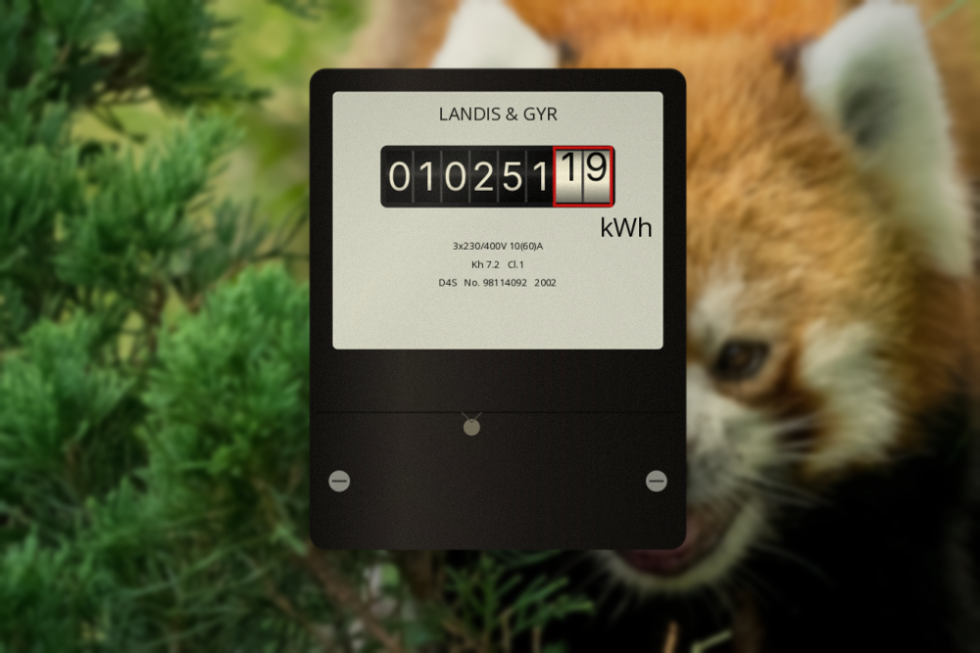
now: 10251.19
